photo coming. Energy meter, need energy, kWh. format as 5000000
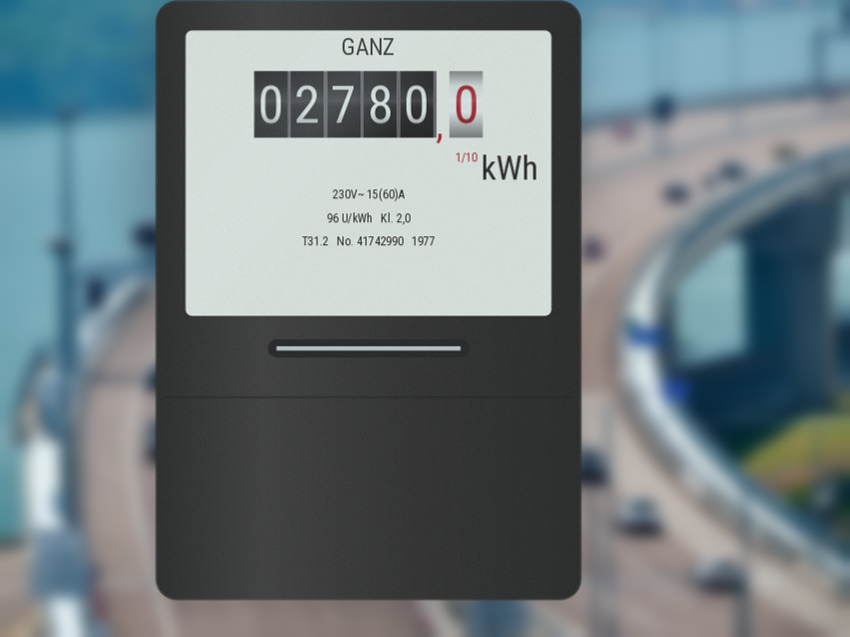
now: 2780.0
